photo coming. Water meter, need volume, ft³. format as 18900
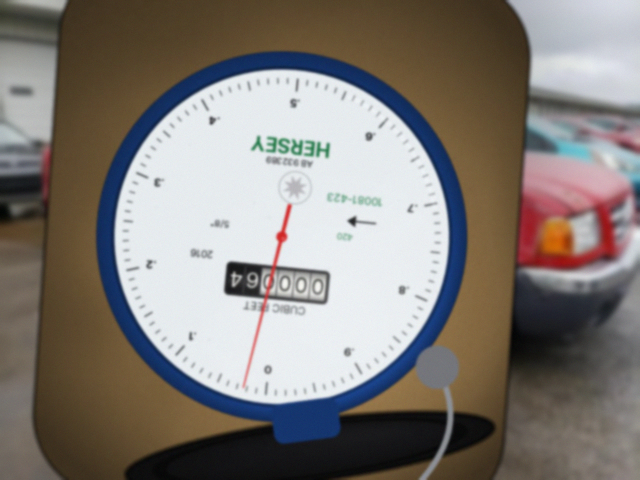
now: 64.02
